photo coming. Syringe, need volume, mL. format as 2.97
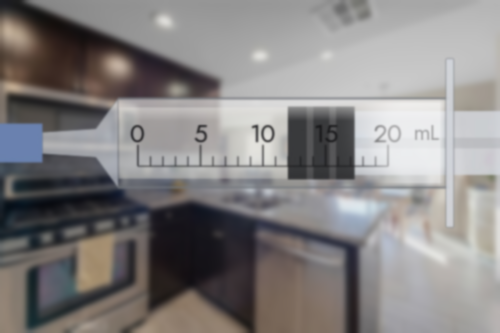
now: 12
